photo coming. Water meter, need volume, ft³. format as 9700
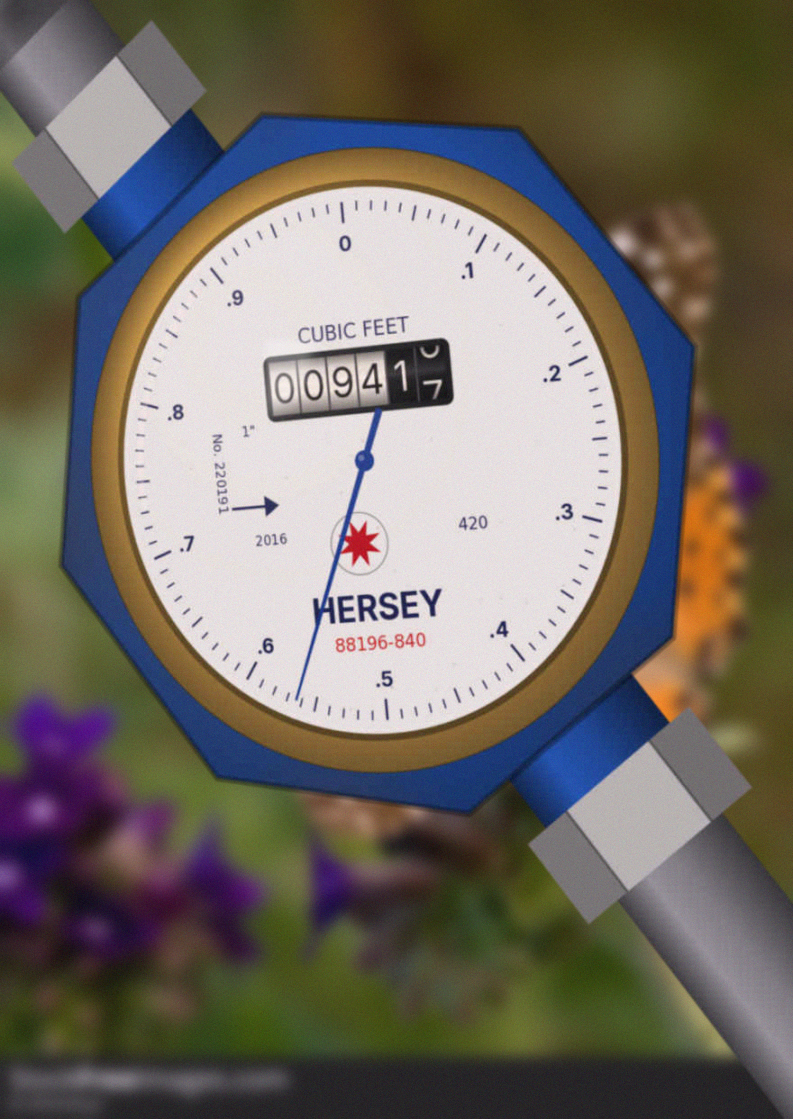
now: 9416.56
